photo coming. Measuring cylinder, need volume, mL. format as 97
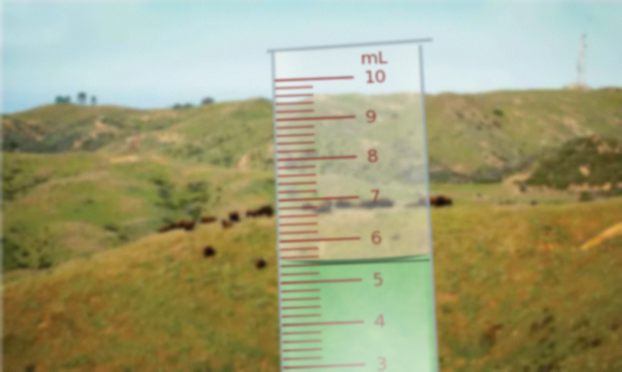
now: 5.4
